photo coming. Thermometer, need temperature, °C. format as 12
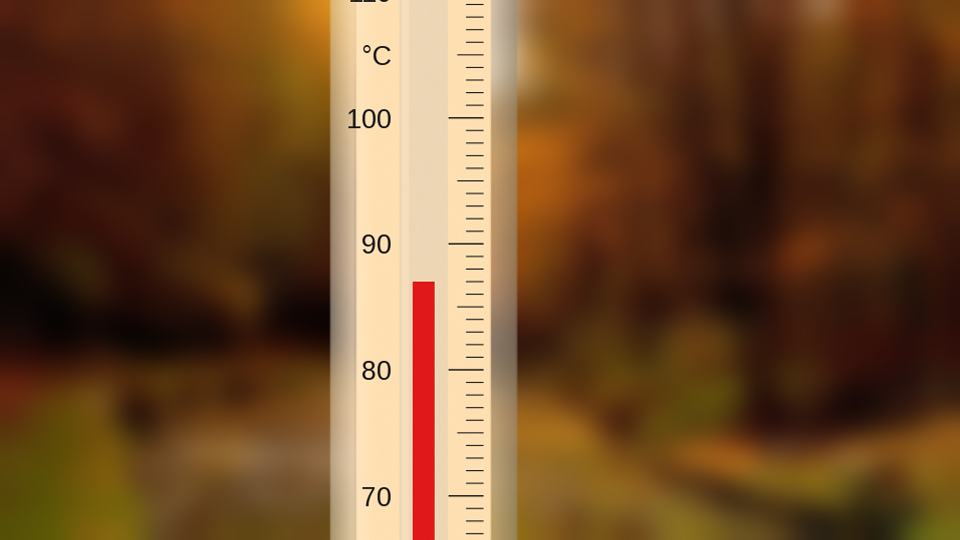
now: 87
